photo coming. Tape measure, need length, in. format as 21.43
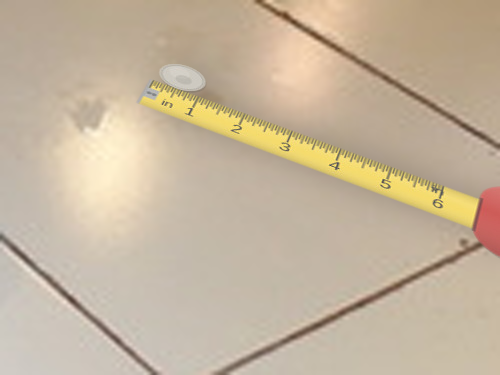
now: 1
